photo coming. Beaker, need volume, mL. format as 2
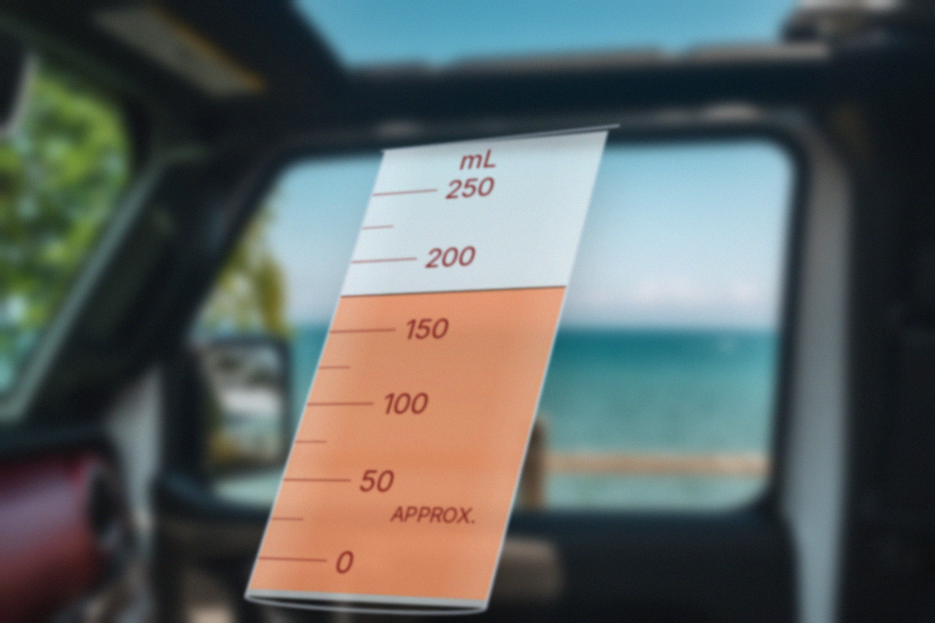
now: 175
